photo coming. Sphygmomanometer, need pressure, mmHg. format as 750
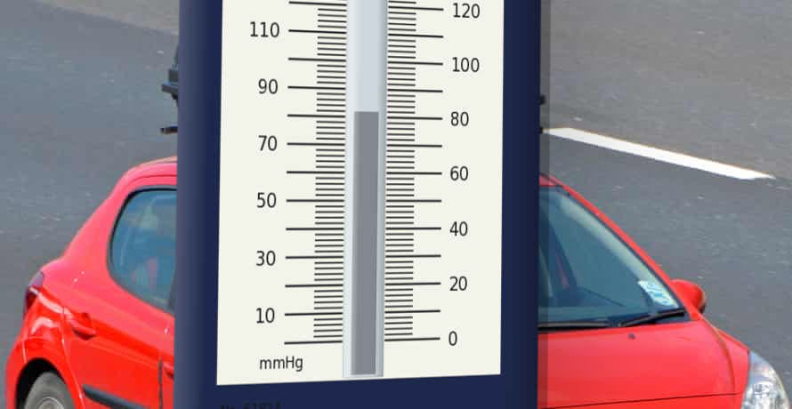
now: 82
